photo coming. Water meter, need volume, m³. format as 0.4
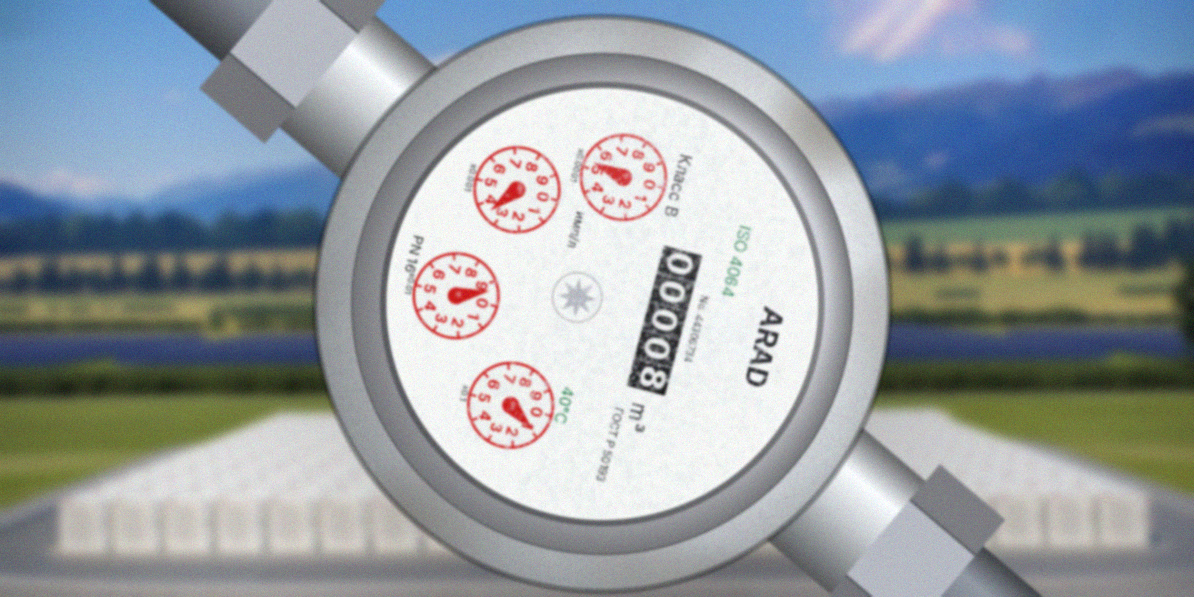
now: 8.0935
